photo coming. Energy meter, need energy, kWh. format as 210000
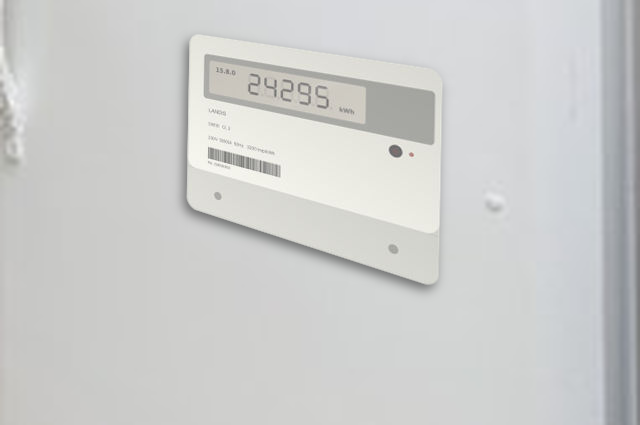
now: 24295
